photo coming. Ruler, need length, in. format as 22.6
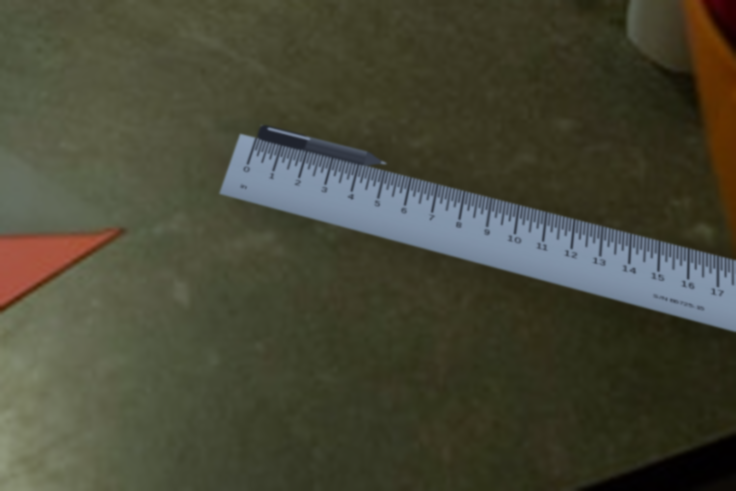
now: 5
